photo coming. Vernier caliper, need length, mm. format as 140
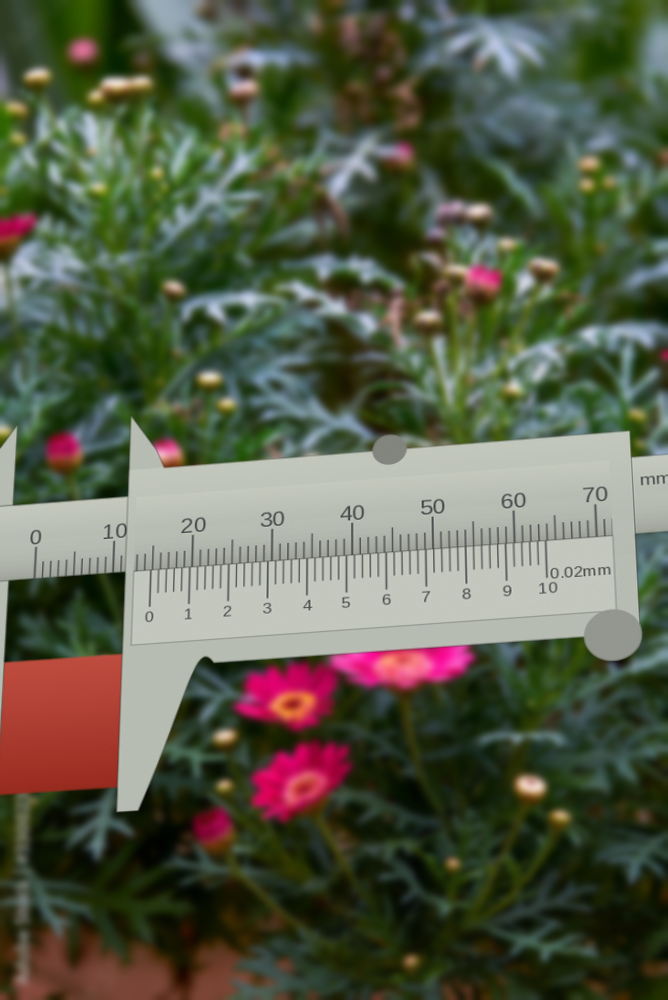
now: 14.8
